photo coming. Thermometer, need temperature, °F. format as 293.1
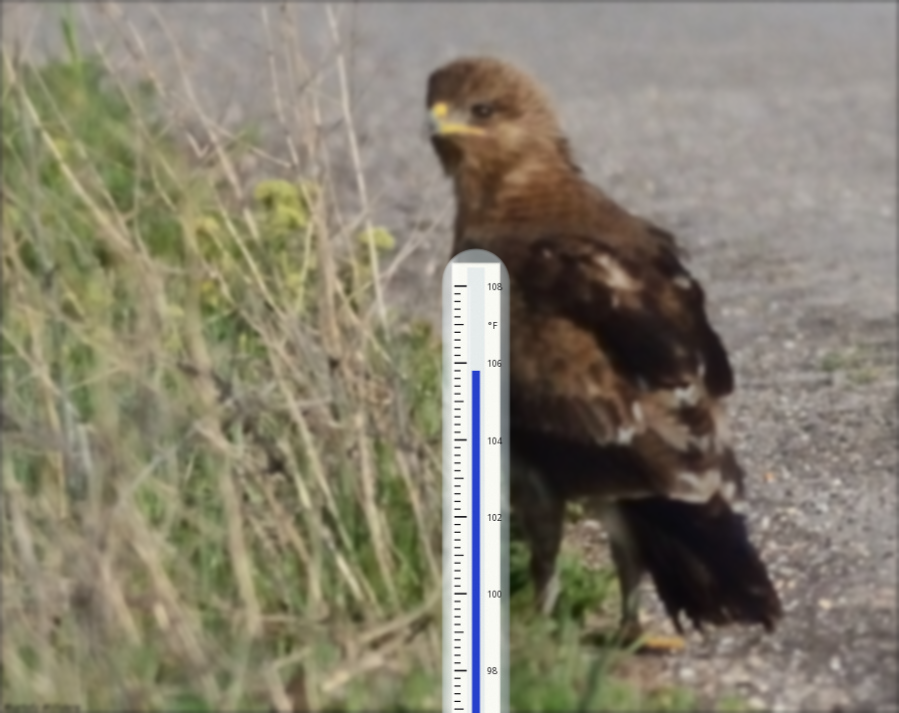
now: 105.8
